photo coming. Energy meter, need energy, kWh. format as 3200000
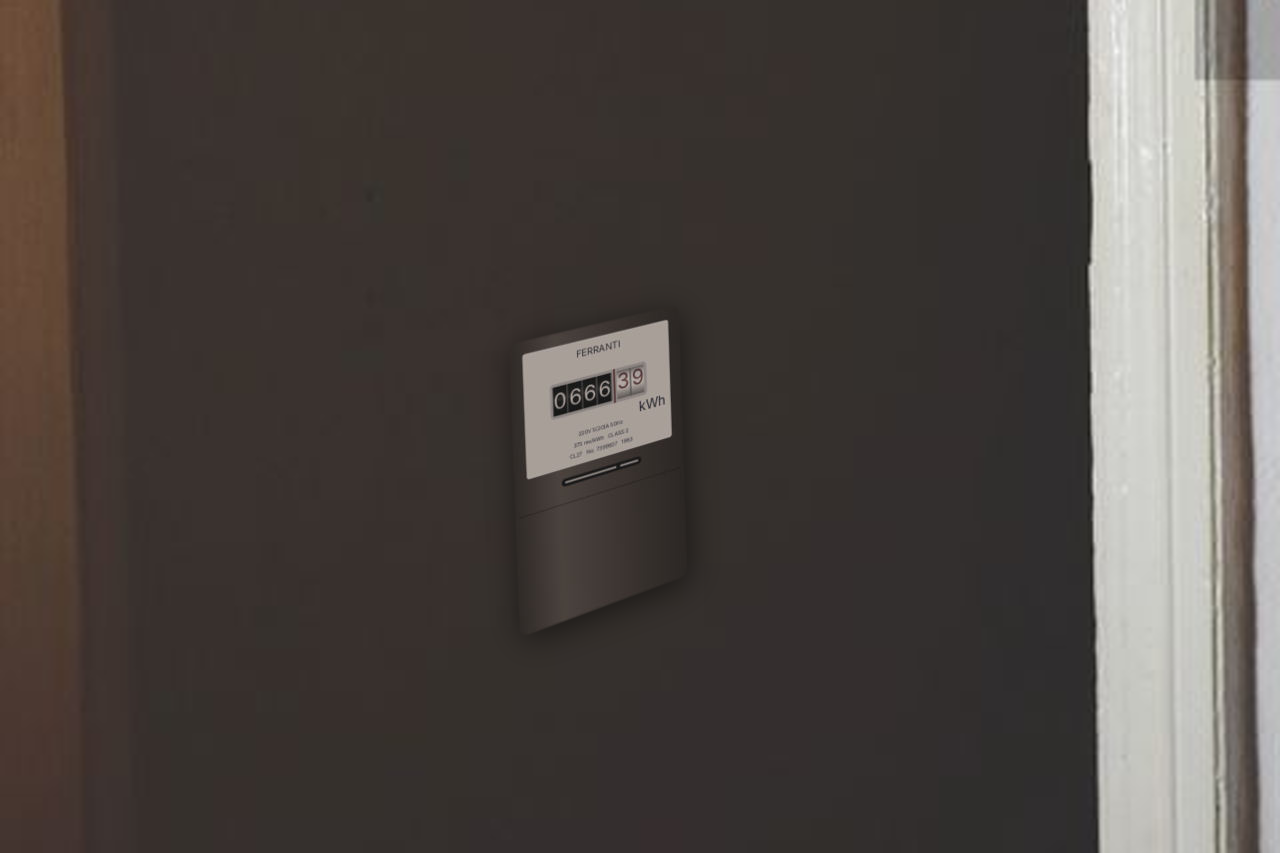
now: 666.39
